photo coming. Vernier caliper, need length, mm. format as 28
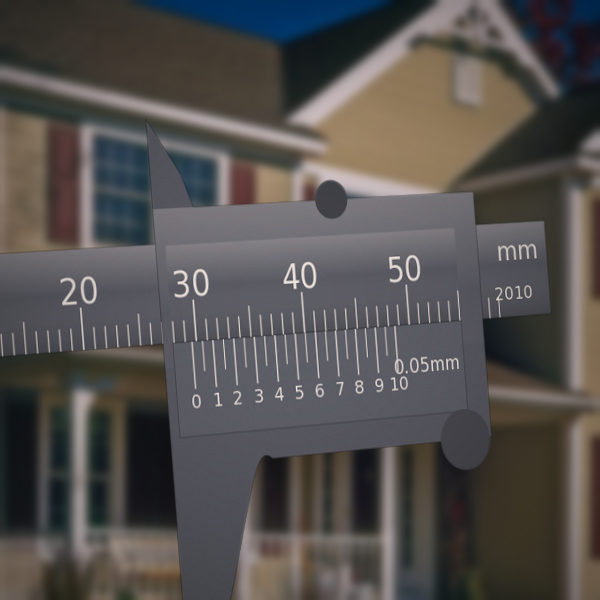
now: 29.6
